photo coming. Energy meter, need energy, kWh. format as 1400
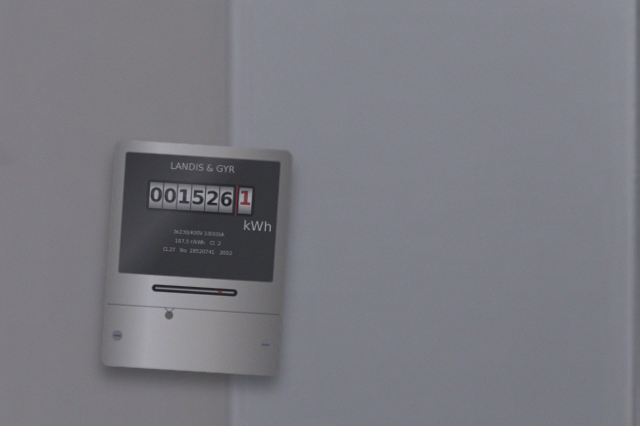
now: 1526.1
